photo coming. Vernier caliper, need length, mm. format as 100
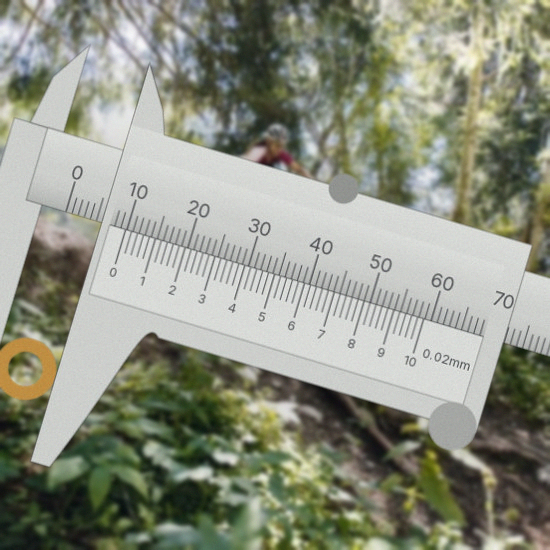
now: 9.8
